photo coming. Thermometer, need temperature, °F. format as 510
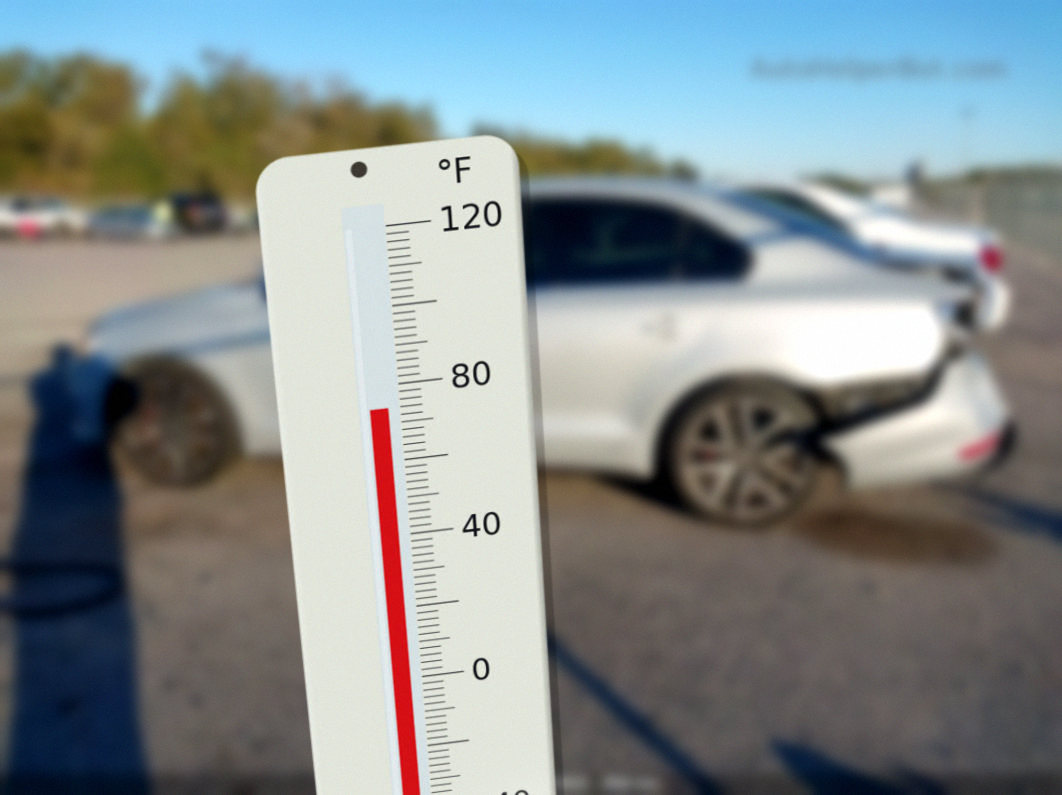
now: 74
